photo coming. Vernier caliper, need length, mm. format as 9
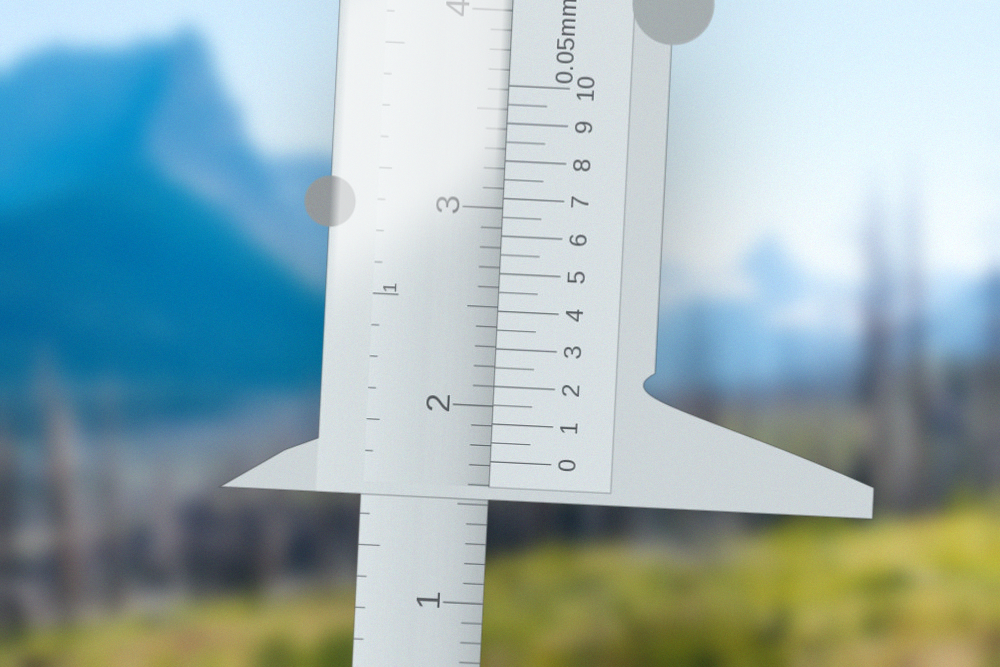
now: 17.2
